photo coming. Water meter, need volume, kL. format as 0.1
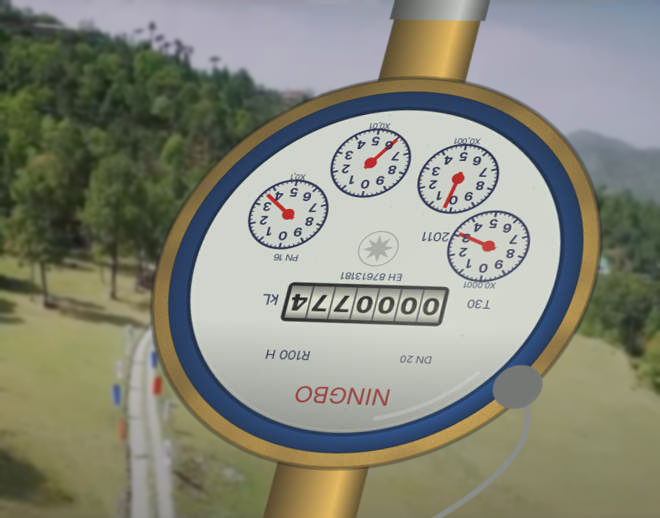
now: 774.3603
